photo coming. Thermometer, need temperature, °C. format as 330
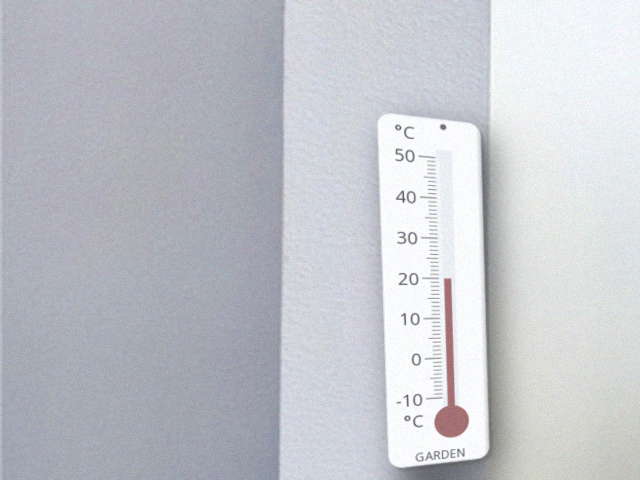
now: 20
